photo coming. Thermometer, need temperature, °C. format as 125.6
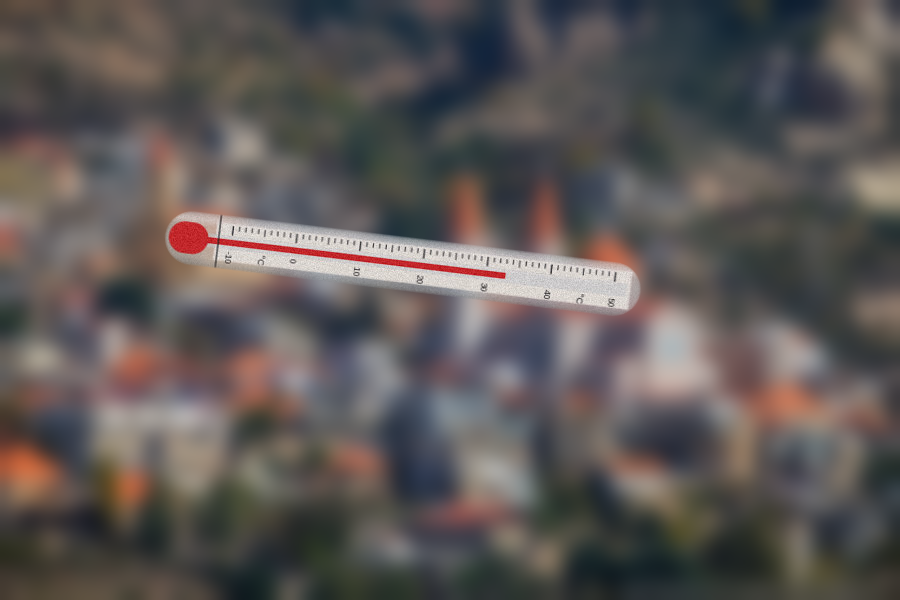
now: 33
